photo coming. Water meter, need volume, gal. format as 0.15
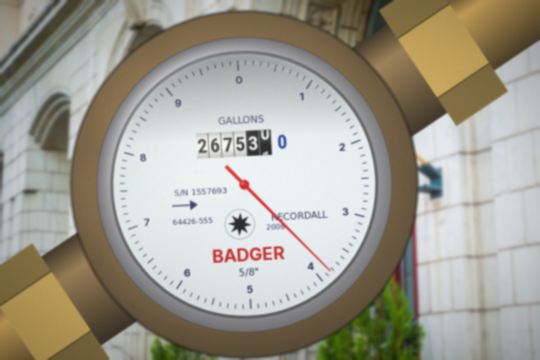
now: 2675303.8
